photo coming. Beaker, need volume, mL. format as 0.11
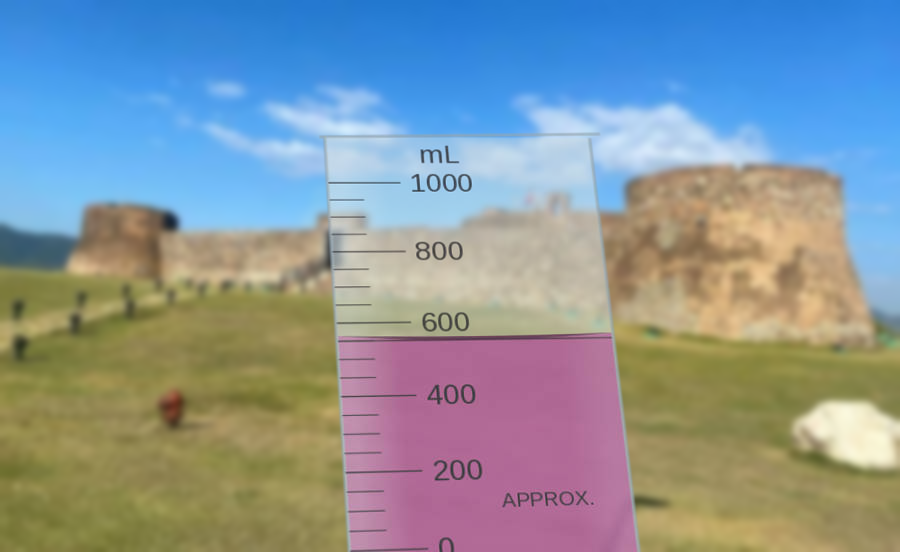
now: 550
